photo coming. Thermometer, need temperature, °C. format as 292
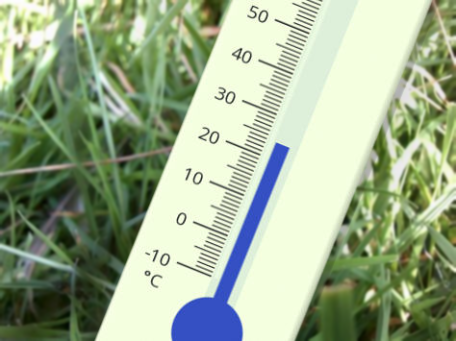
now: 24
